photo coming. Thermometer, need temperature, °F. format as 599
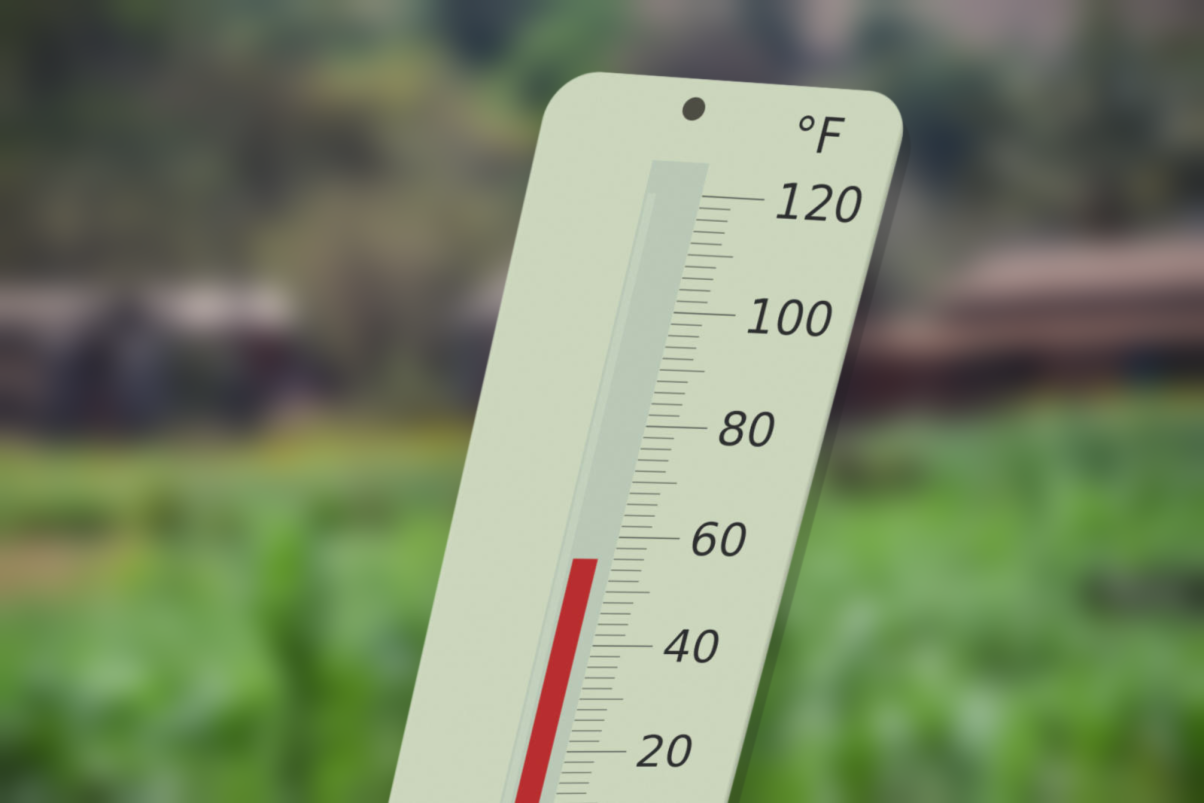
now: 56
